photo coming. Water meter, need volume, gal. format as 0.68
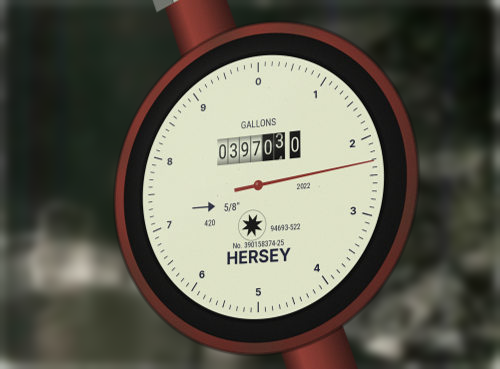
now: 397032.3
